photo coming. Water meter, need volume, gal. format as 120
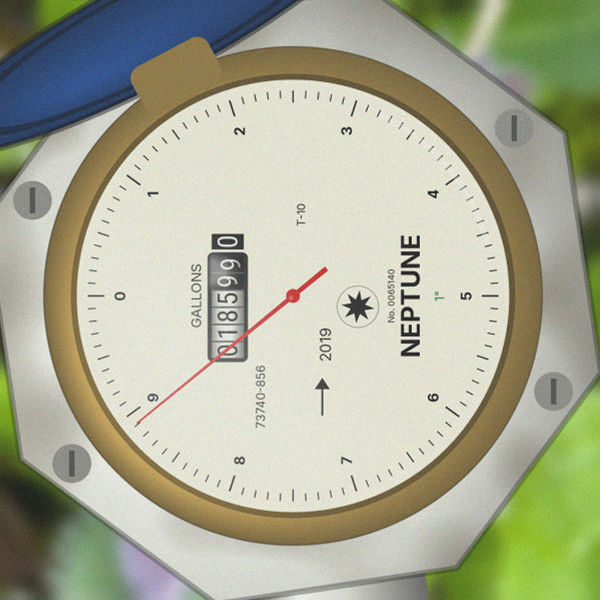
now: 185988.9
